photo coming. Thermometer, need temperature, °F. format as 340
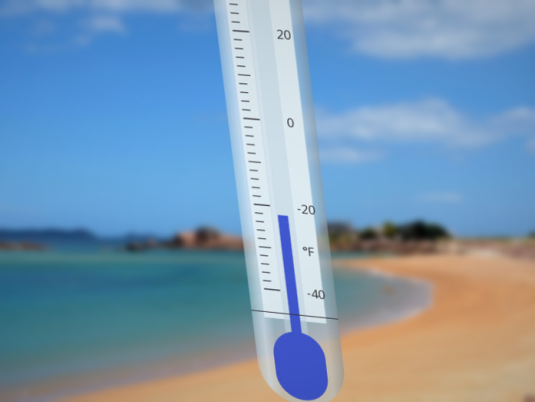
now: -22
